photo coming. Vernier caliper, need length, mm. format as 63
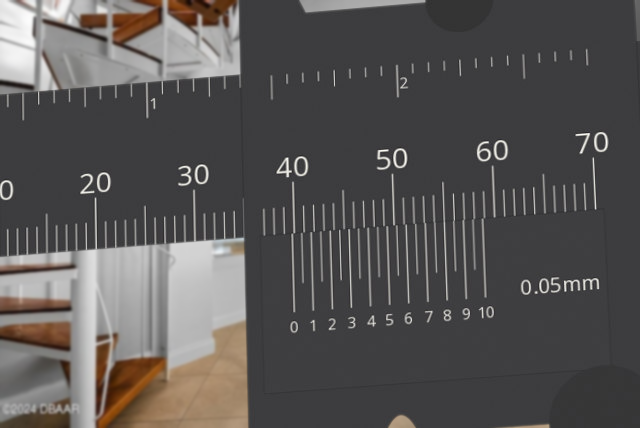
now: 39.8
